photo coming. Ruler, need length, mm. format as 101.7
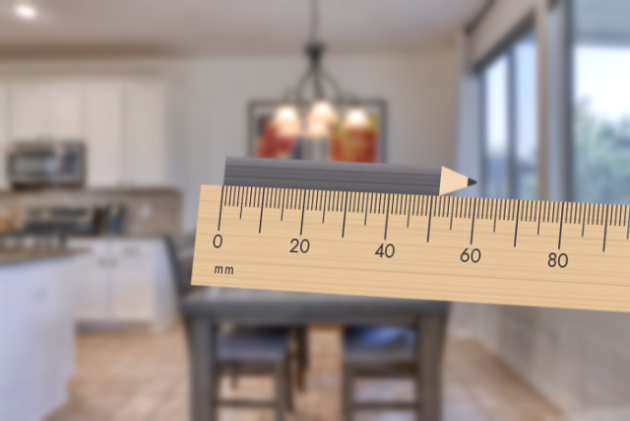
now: 60
